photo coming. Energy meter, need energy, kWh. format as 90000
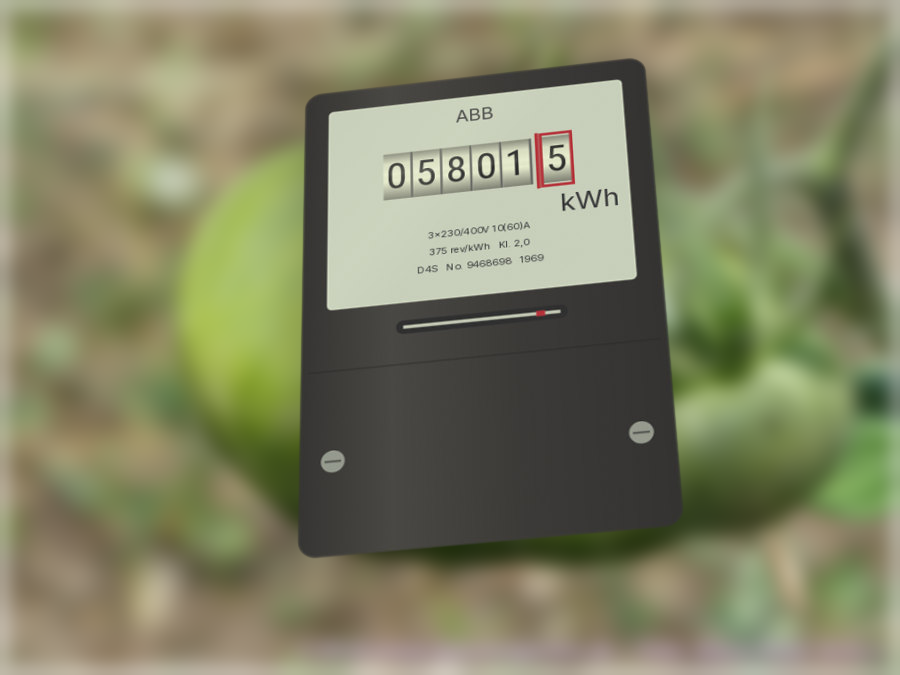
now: 5801.5
